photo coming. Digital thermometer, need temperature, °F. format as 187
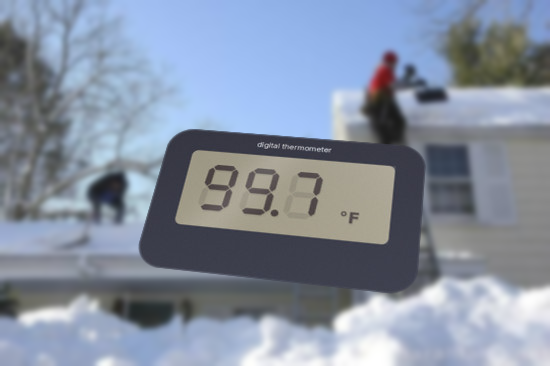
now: 99.7
